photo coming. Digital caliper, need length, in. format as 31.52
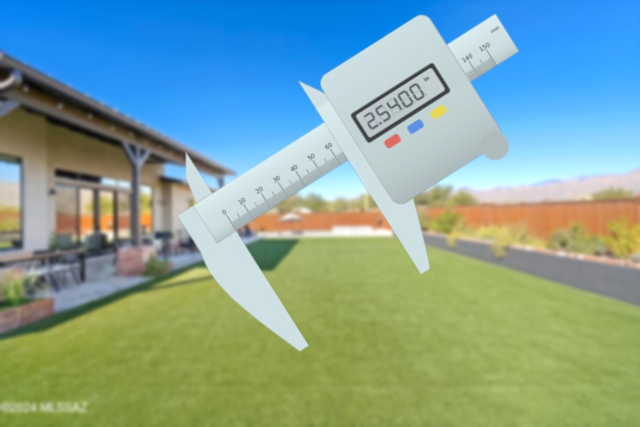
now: 2.5400
